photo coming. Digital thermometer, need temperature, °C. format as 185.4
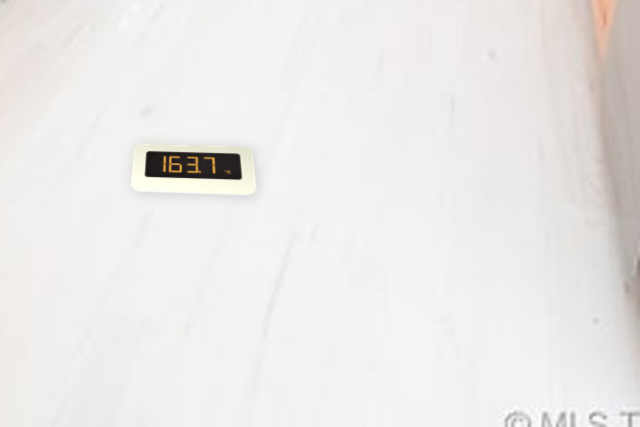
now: 163.7
